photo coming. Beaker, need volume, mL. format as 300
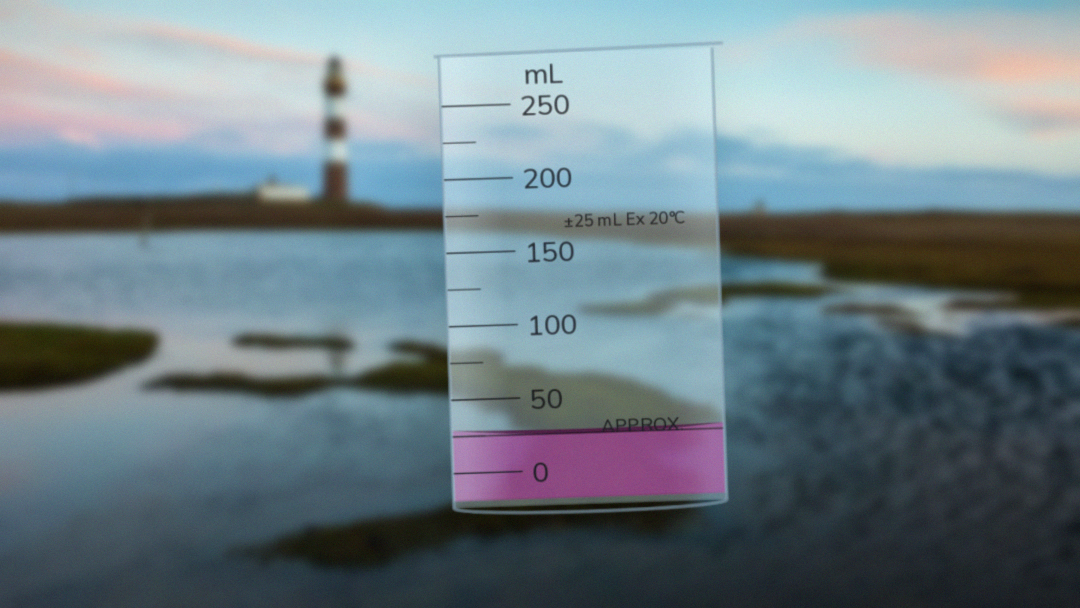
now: 25
